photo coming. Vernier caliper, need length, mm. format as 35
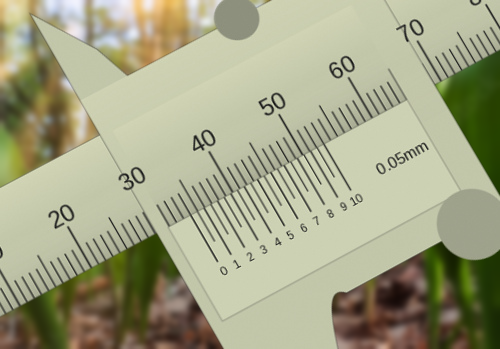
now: 34.0
